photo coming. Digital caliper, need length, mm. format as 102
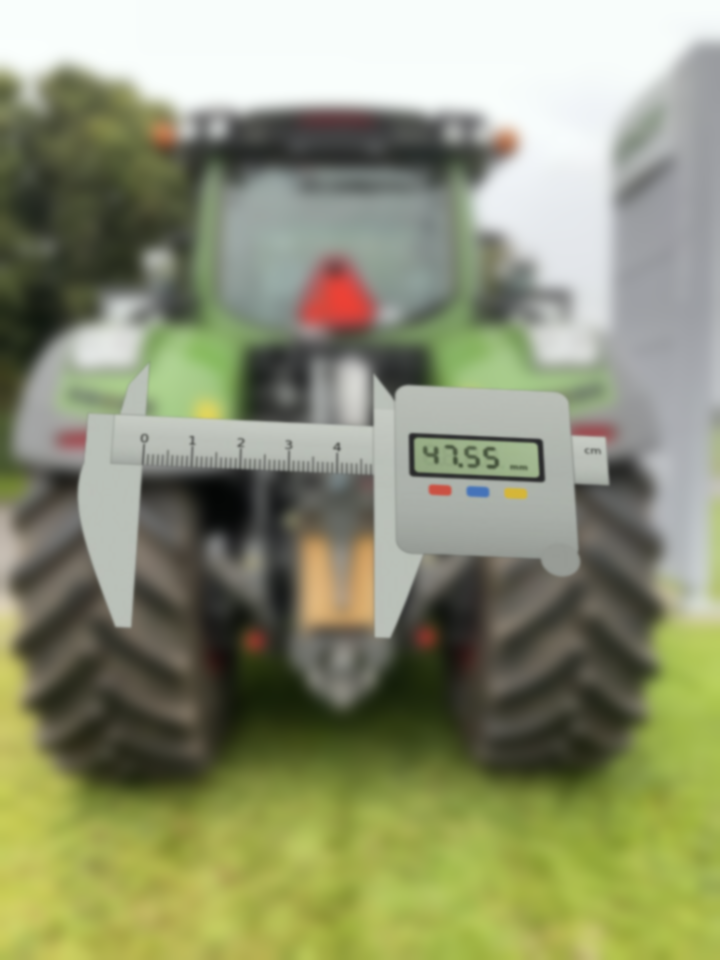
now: 47.55
